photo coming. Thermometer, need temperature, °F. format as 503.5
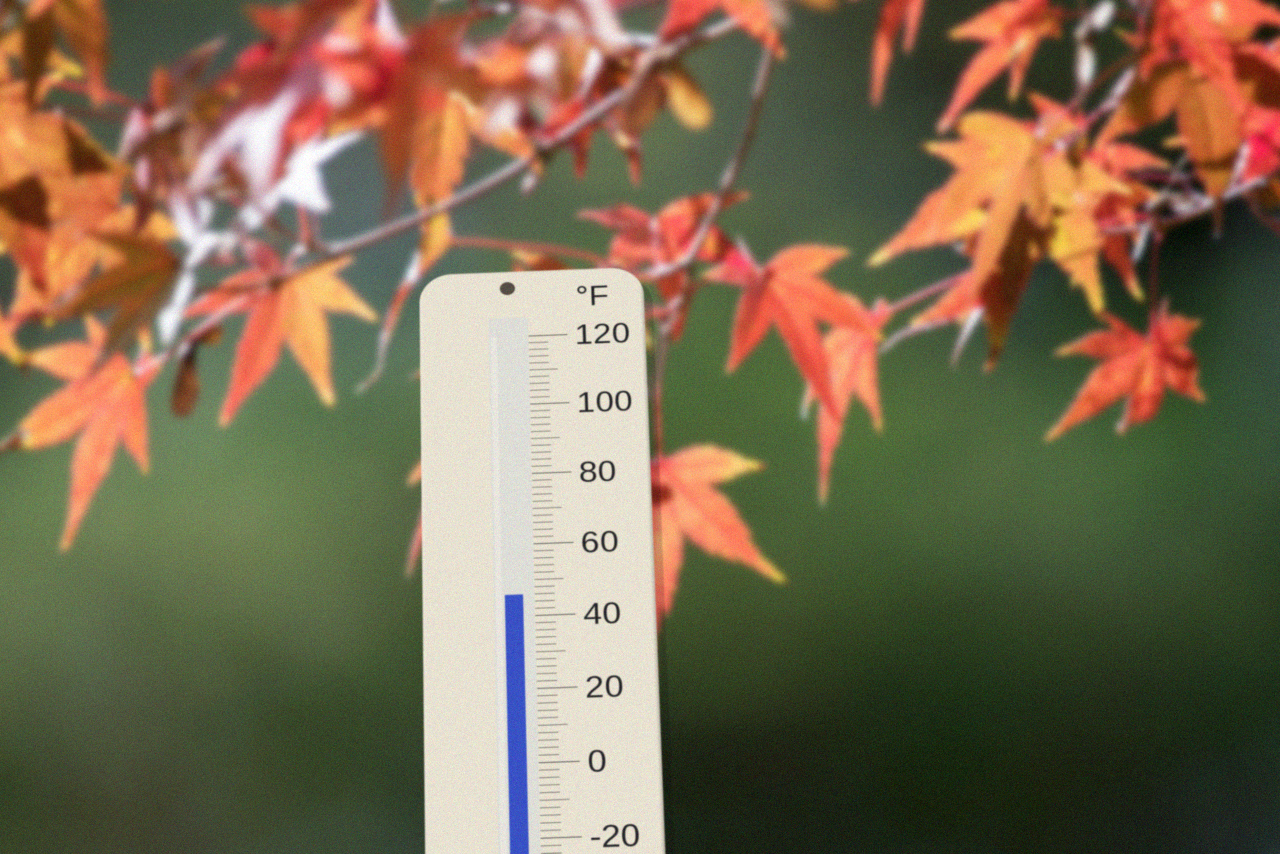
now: 46
